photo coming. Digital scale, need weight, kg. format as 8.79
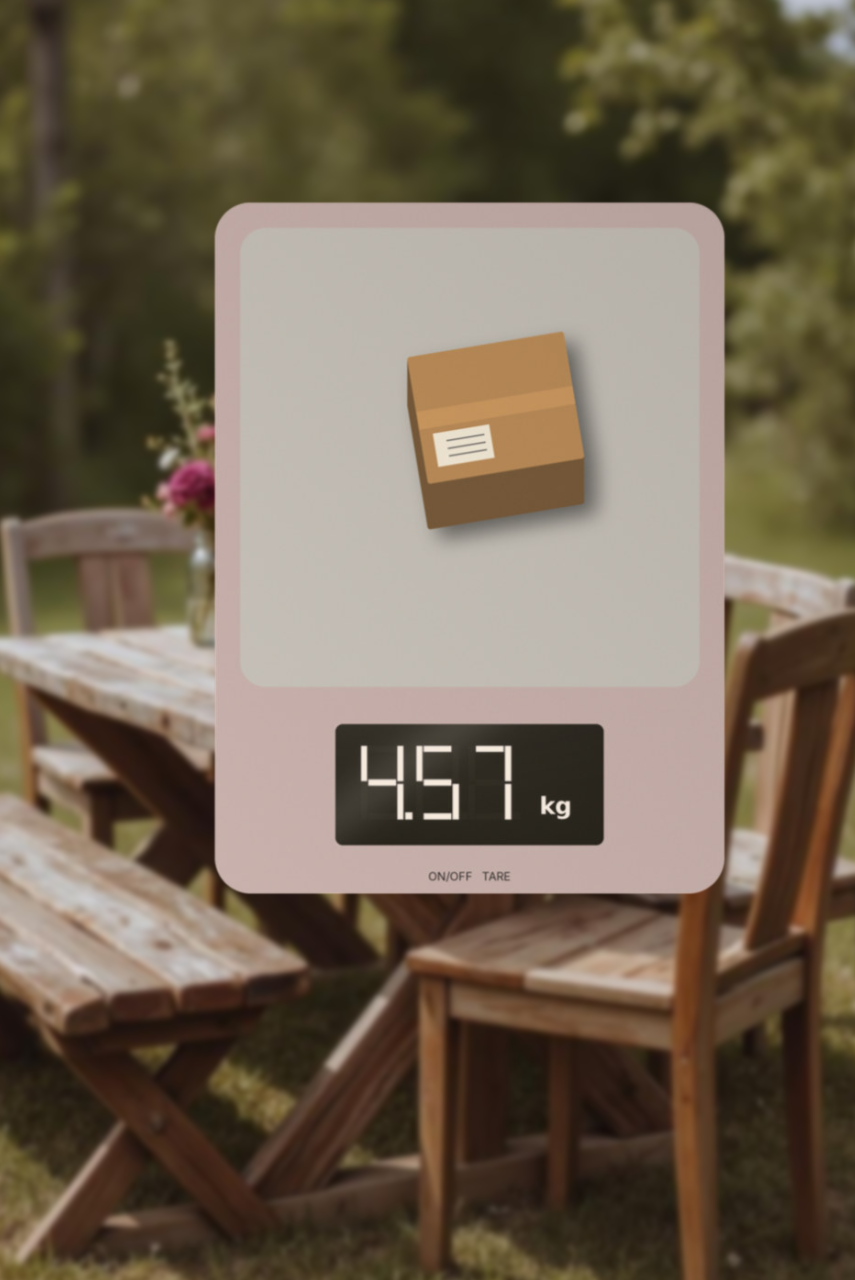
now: 4.57
